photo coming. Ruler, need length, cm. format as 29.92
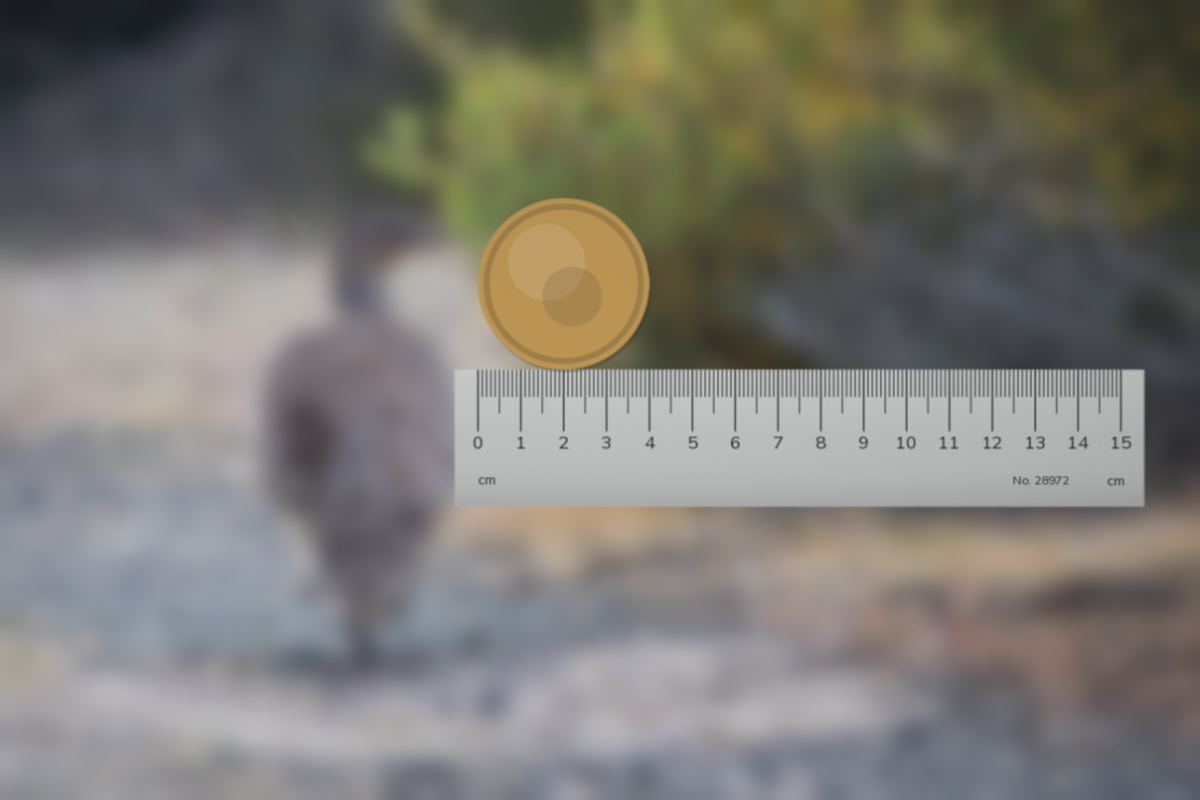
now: 4
